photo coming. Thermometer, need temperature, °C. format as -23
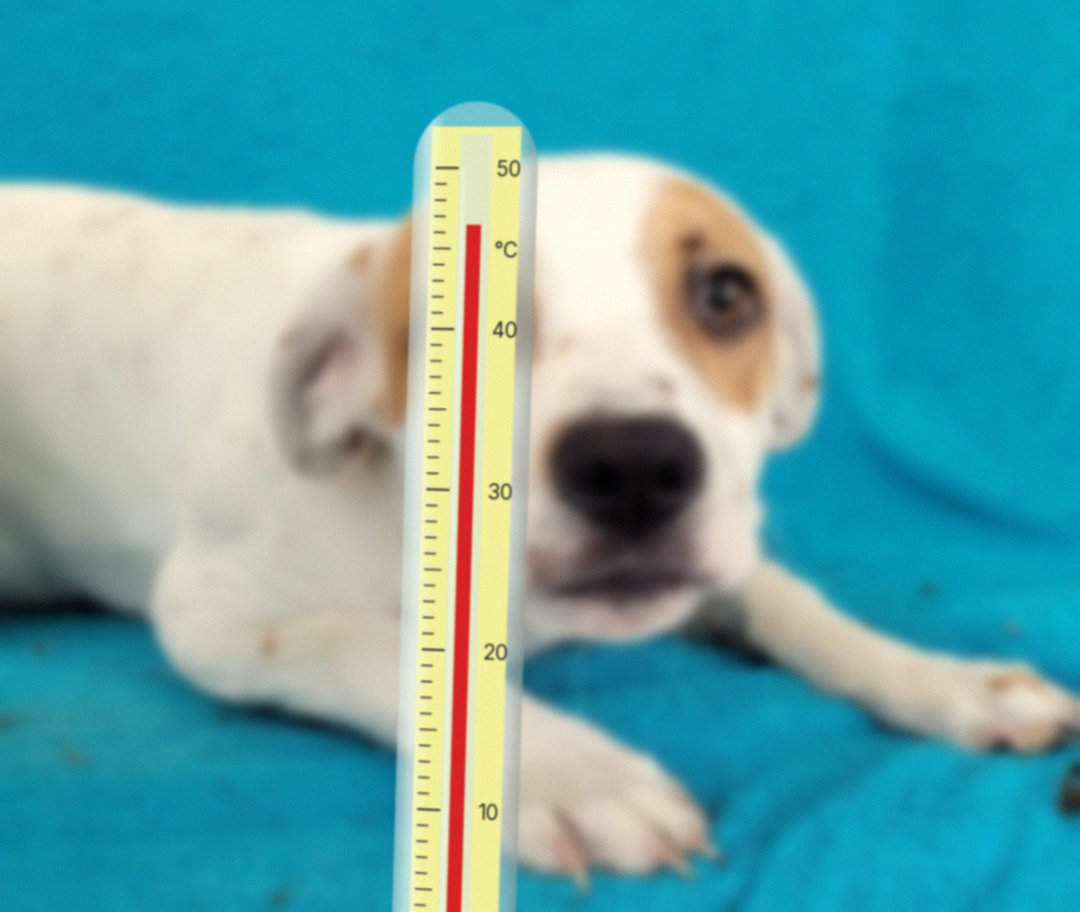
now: 46.5
